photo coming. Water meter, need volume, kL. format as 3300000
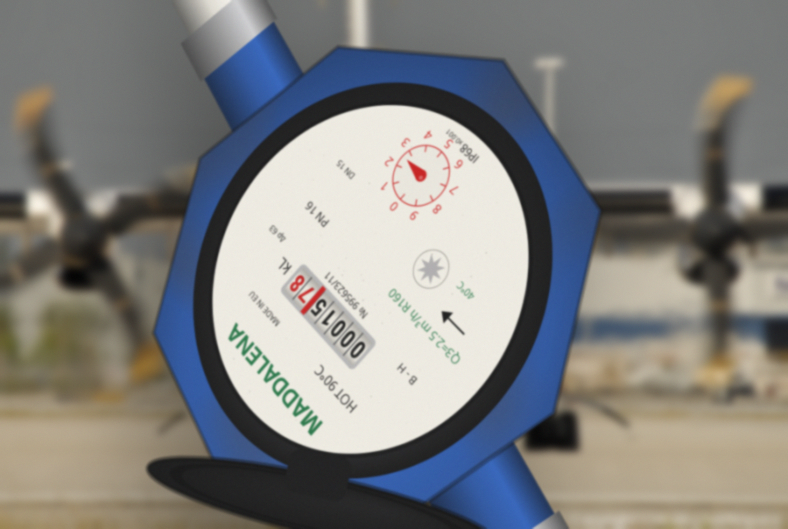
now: 15.782
